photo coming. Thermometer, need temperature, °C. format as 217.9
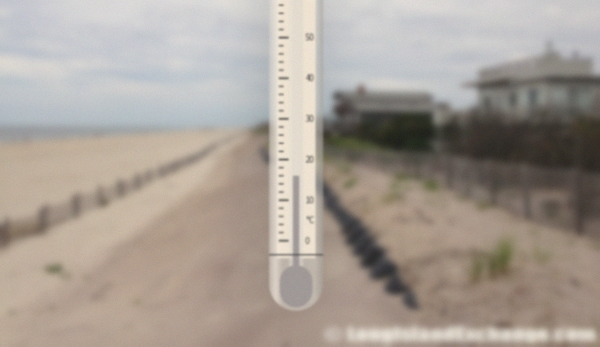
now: 16
